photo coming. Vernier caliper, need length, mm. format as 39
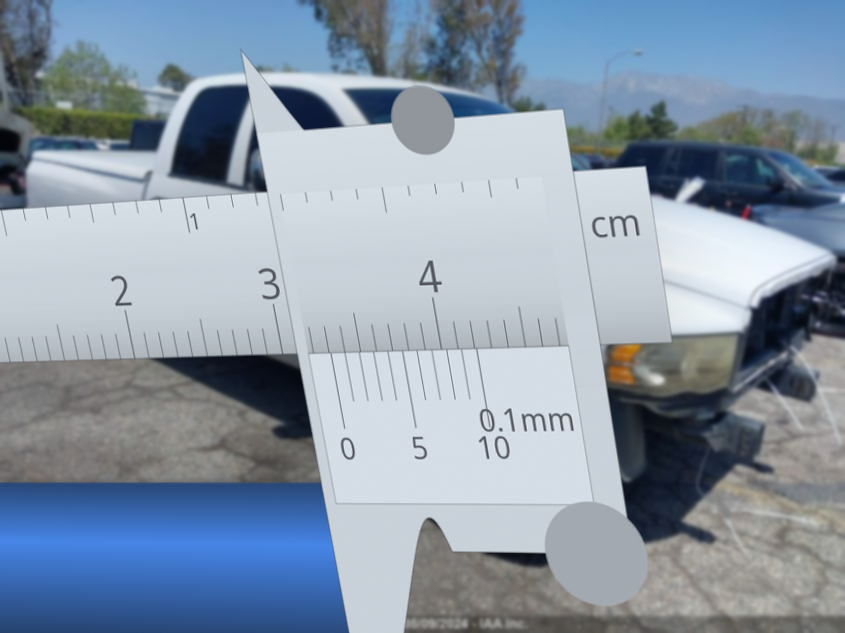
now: 33.1
